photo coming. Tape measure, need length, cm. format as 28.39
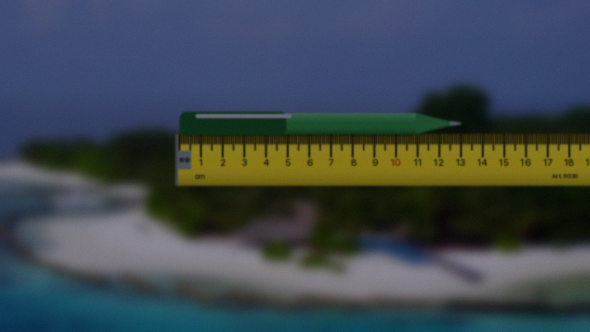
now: 13
